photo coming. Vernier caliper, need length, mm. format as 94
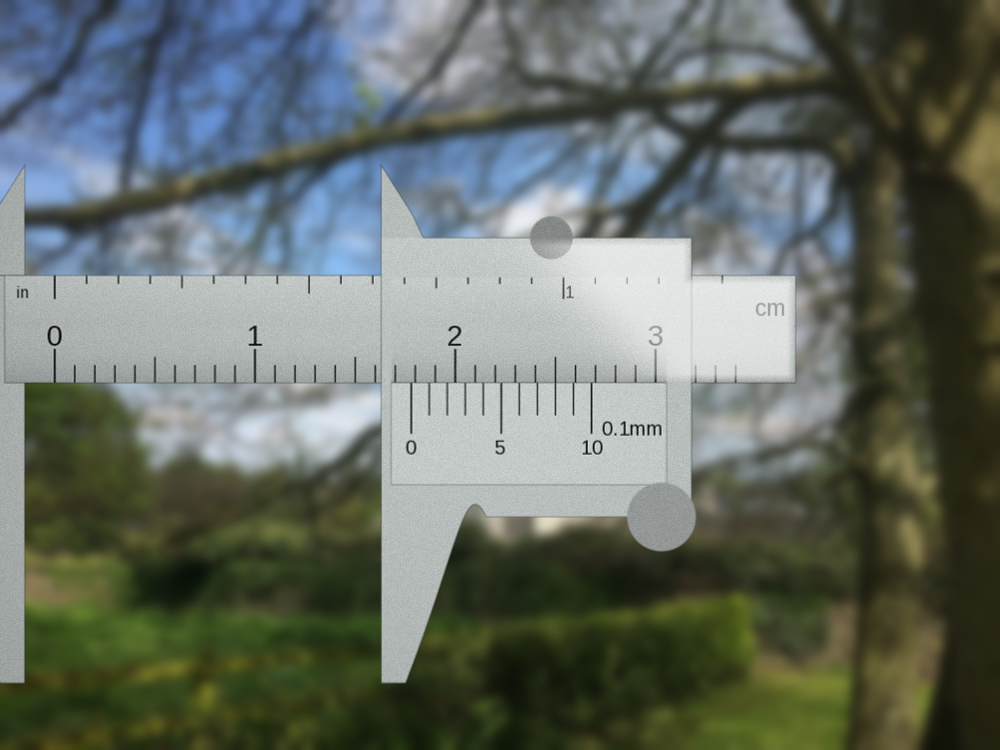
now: 17.8
